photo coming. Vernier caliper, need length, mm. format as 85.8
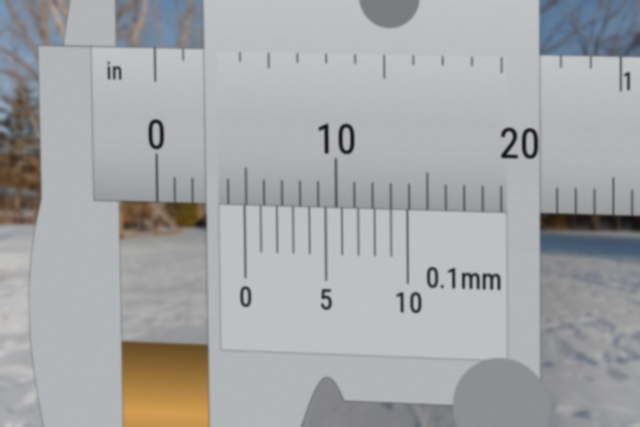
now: 4.9
